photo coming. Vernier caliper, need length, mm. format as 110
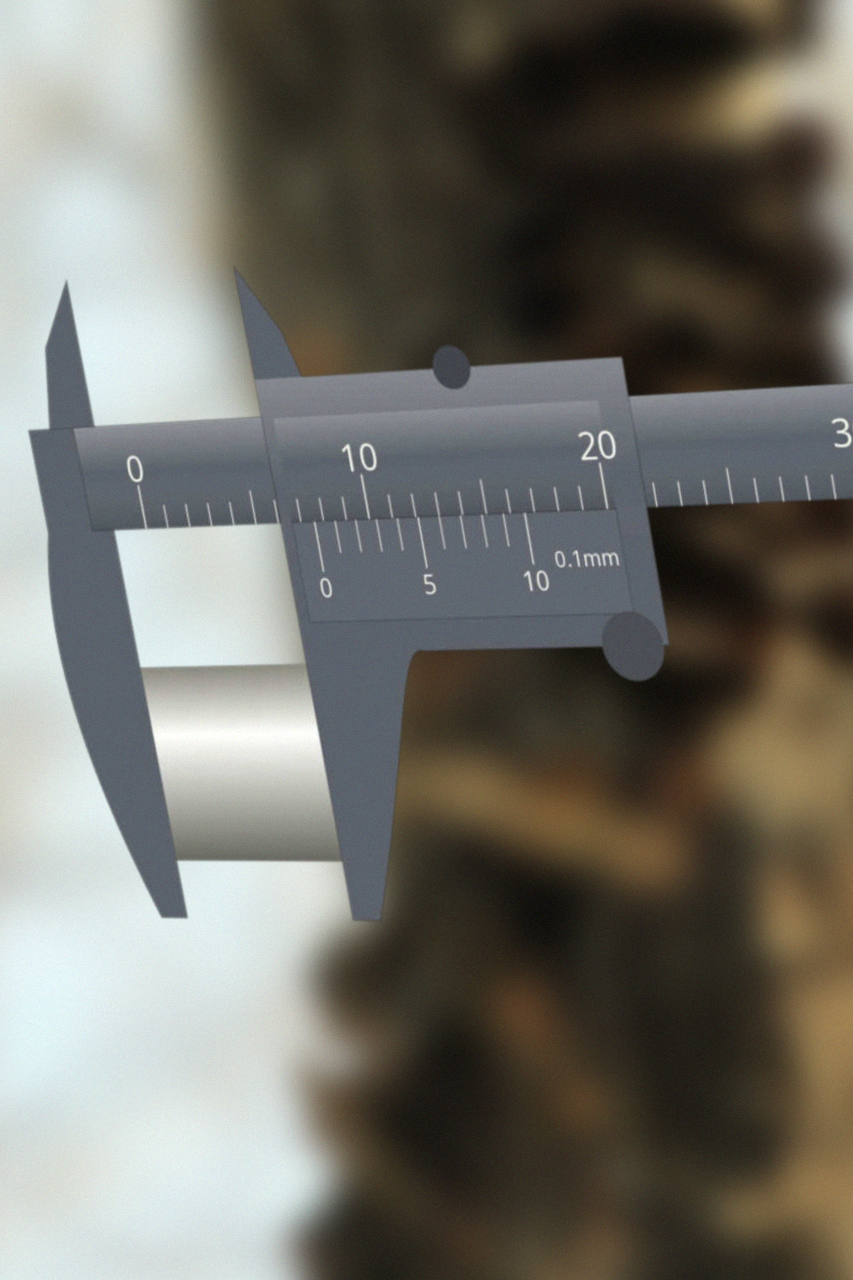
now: 7.6
